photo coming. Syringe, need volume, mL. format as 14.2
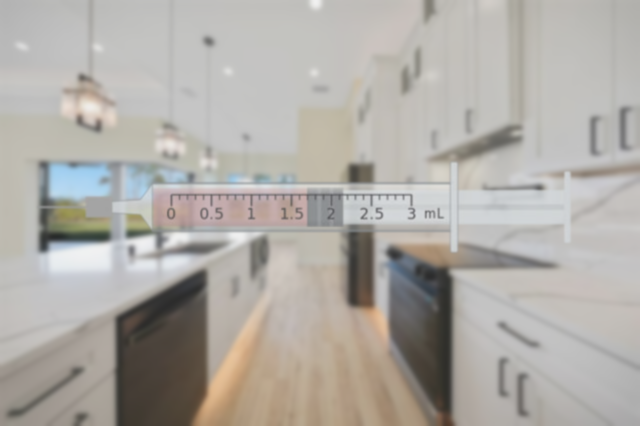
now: 1.7
